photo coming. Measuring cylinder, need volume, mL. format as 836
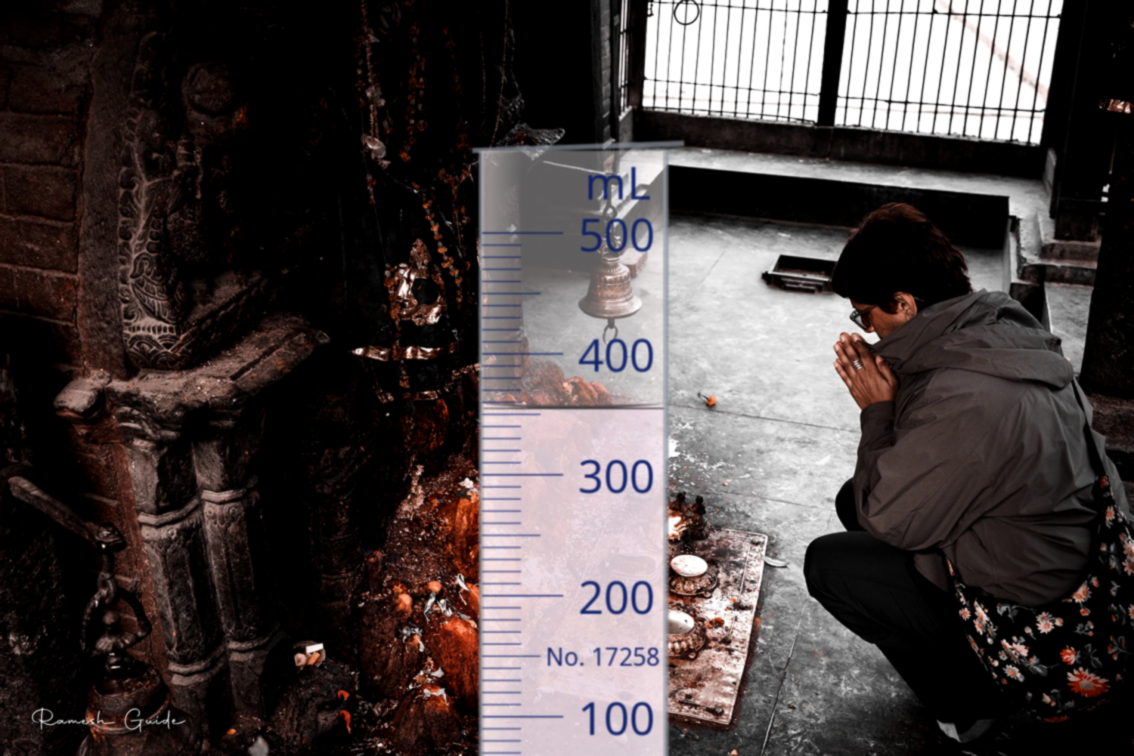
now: 355
